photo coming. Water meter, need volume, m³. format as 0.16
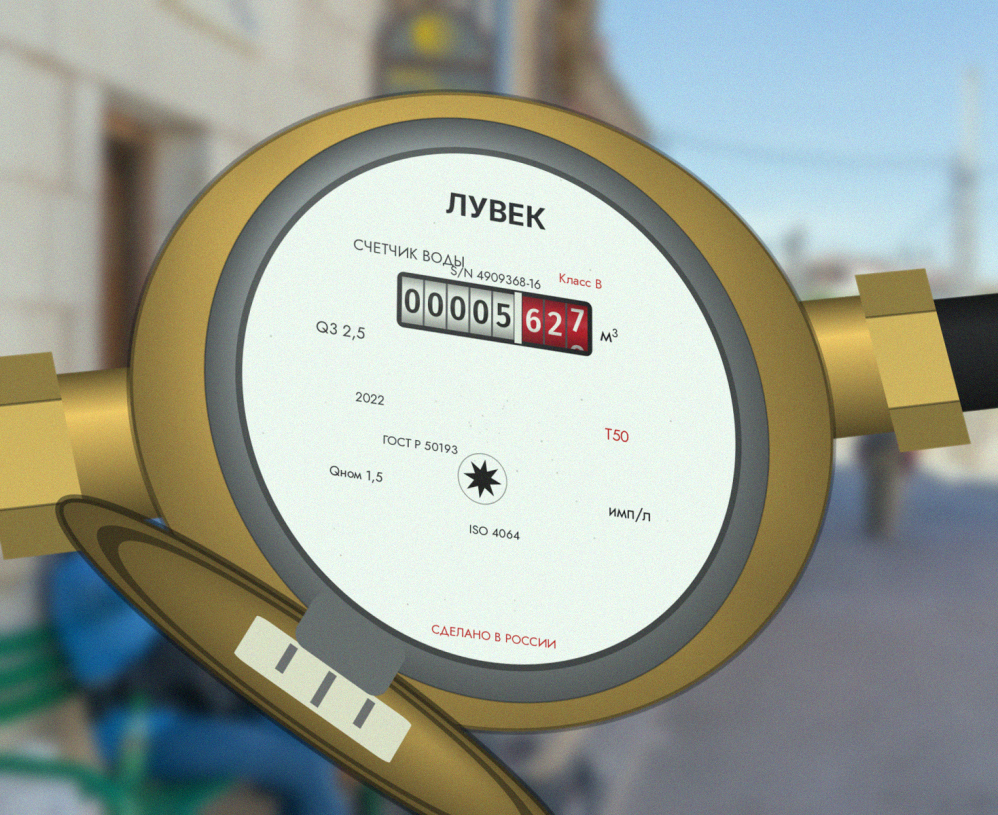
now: 5.627
